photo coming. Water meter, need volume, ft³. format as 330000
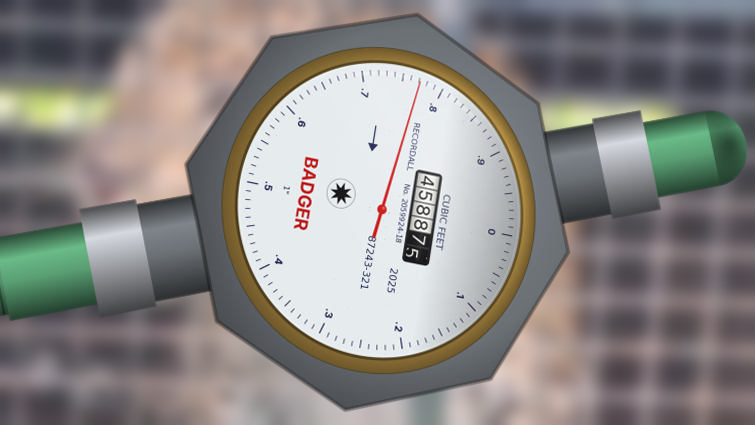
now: 458874.77
